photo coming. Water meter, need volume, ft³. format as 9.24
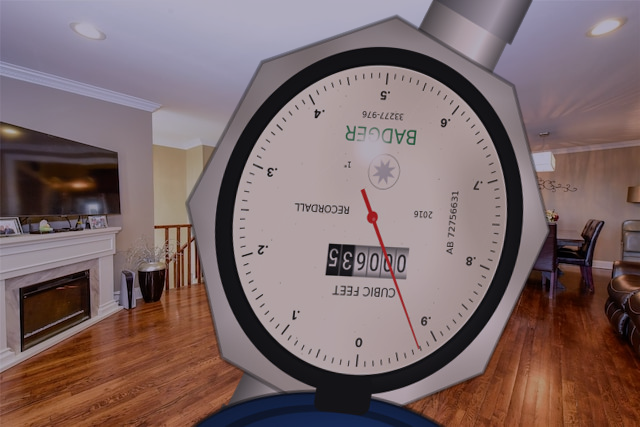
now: 634.92
